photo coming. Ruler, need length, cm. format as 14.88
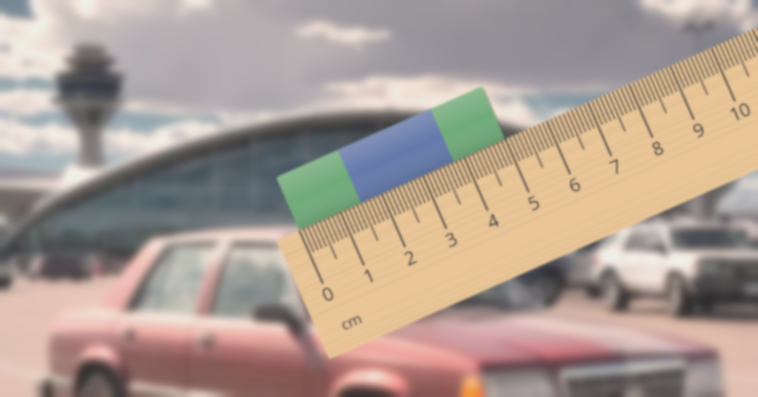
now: 5
